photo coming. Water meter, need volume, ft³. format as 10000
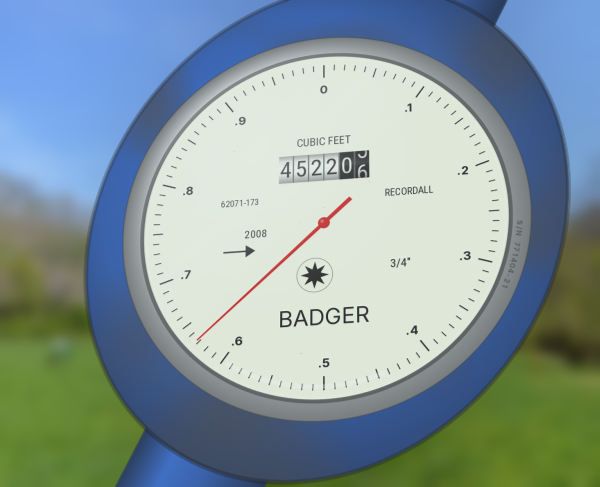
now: 452205.63
